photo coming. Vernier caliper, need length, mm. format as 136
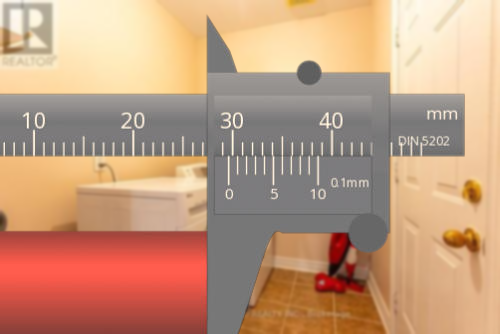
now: 29.6
